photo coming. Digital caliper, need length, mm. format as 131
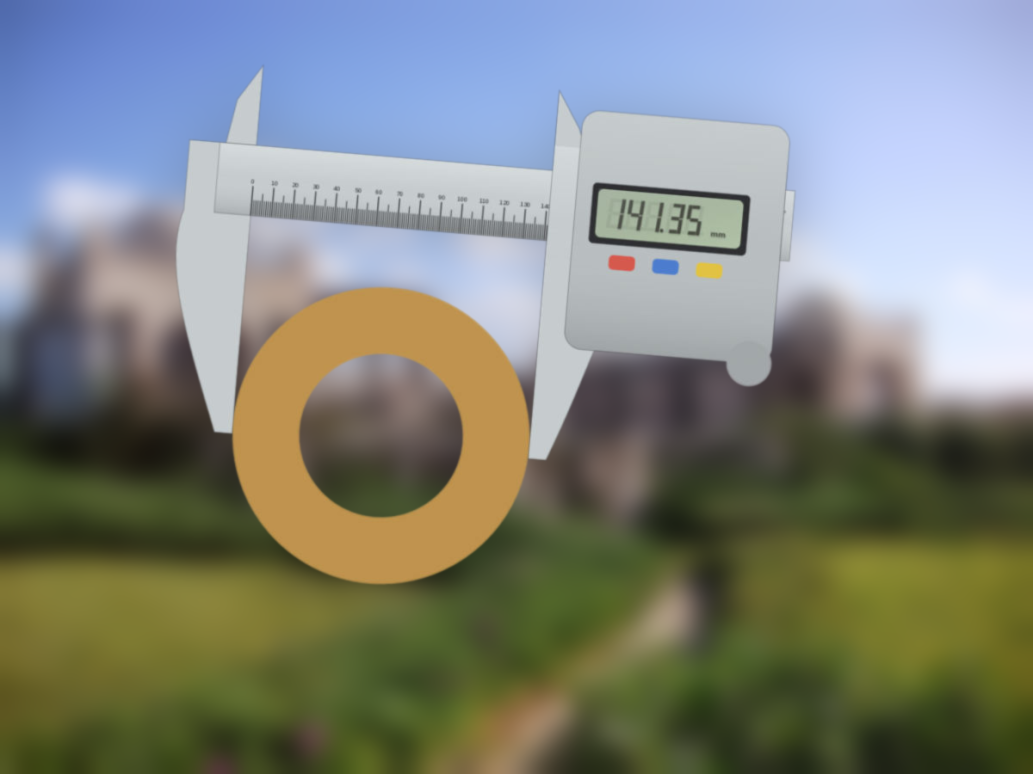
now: 141.35
